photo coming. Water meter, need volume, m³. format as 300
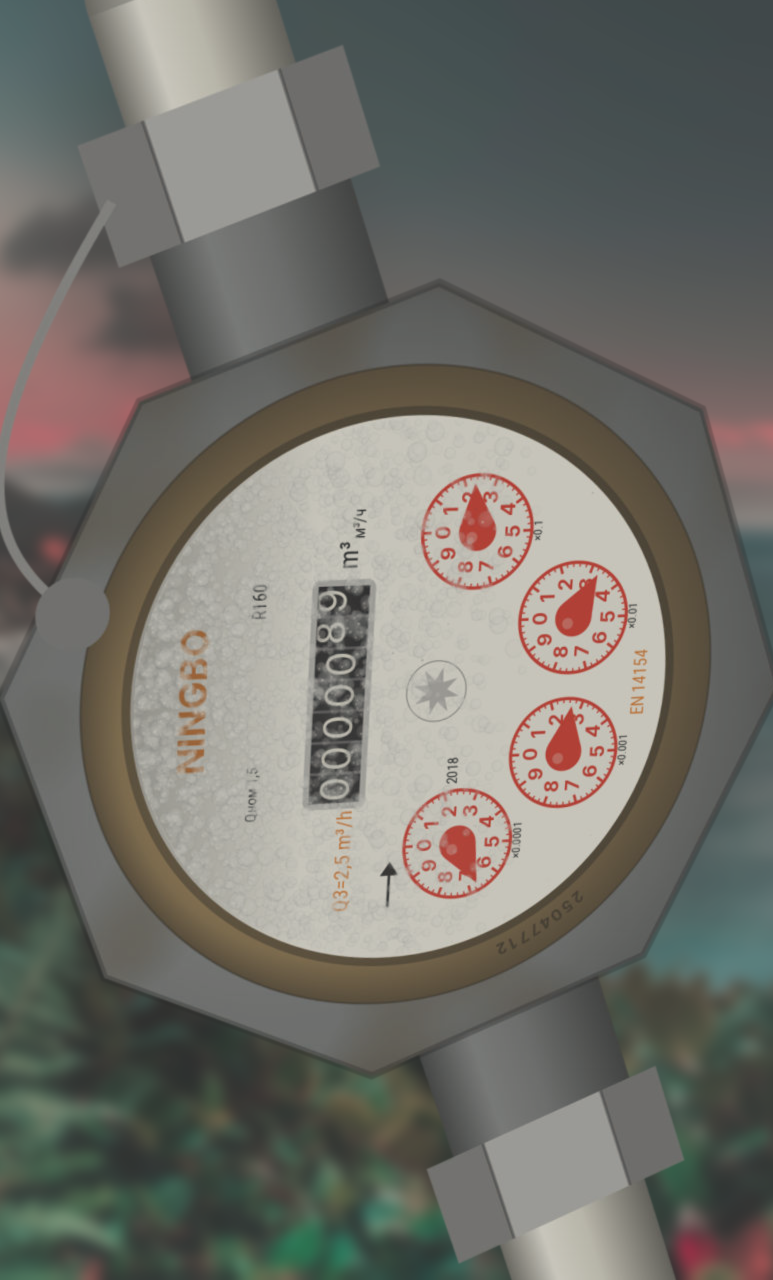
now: 89.2326
